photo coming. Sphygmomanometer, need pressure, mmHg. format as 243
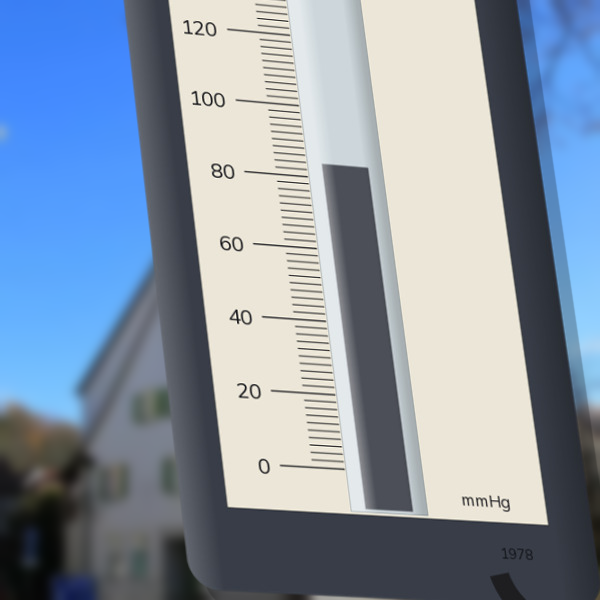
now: 84
